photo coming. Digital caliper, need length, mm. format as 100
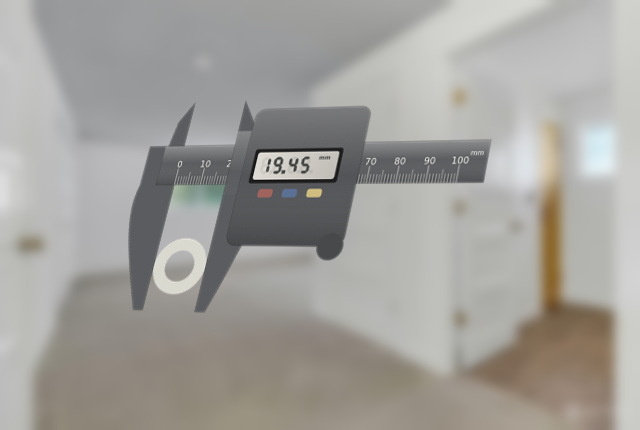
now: 19.45
